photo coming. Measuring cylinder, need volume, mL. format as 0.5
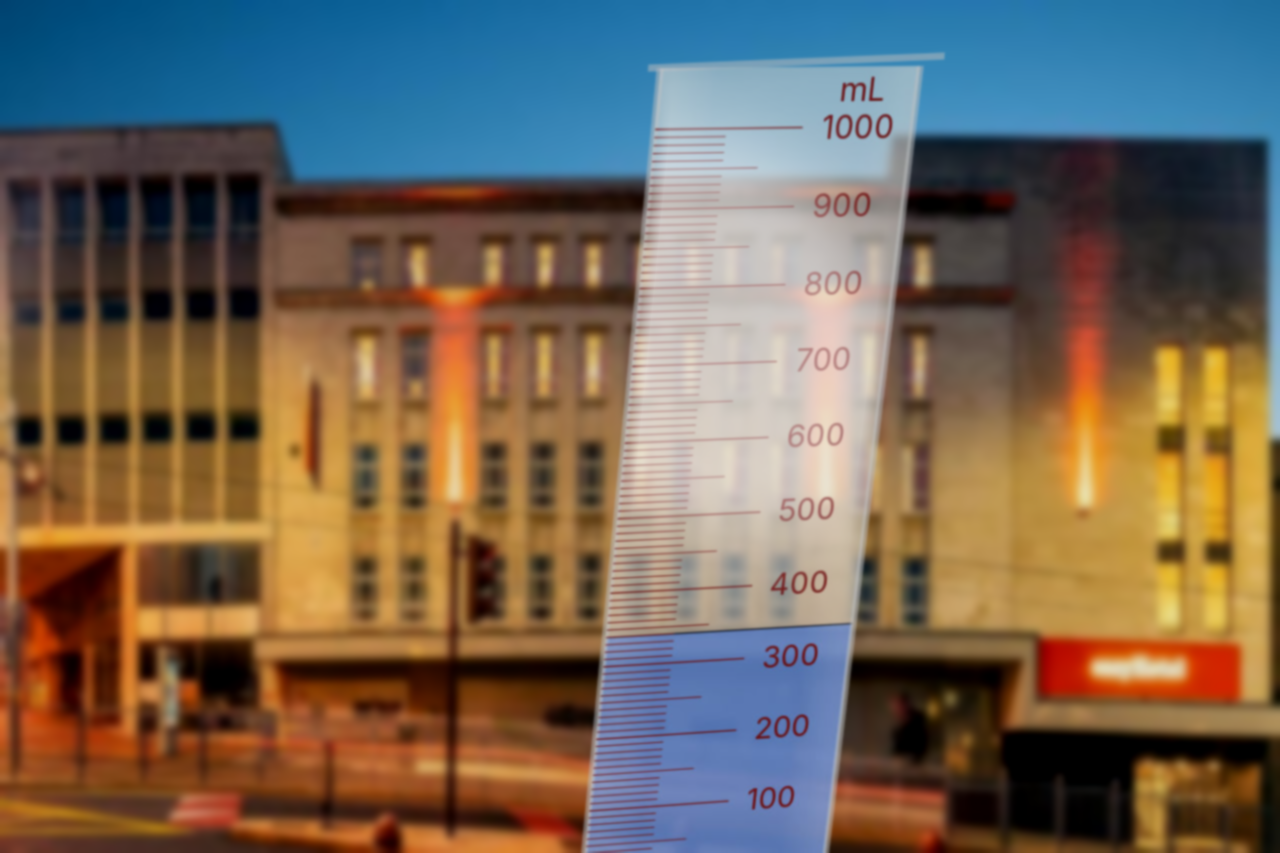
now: 340
